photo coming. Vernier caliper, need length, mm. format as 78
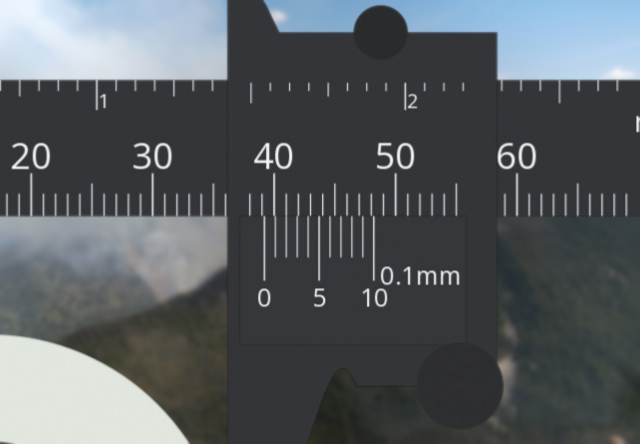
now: 39.2
